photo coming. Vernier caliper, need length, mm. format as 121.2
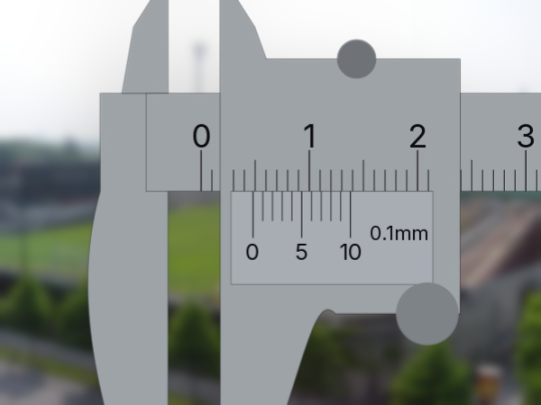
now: 4.8
